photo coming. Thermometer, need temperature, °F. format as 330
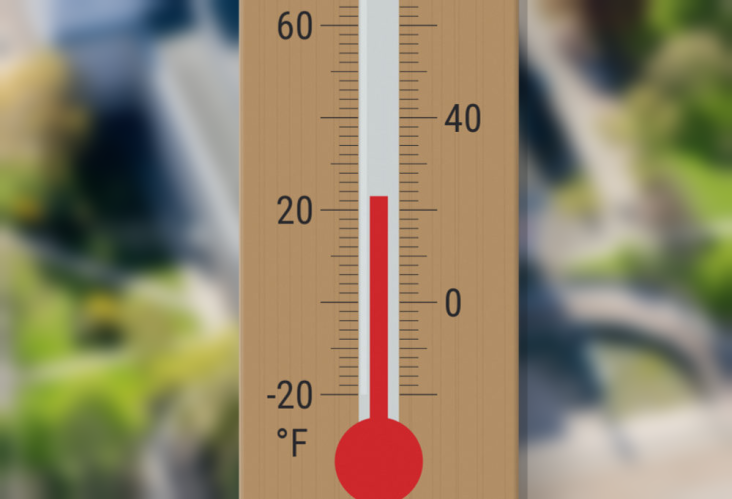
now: 23
